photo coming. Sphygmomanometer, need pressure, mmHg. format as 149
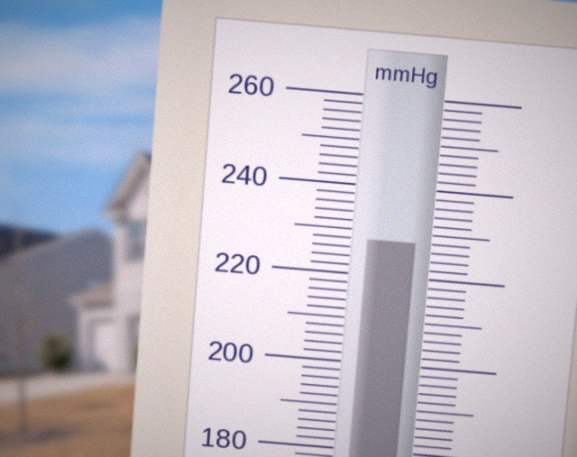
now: 228
